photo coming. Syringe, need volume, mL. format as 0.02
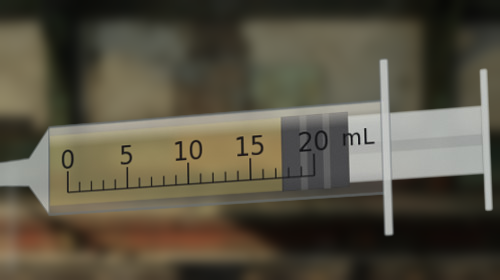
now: 17.5
